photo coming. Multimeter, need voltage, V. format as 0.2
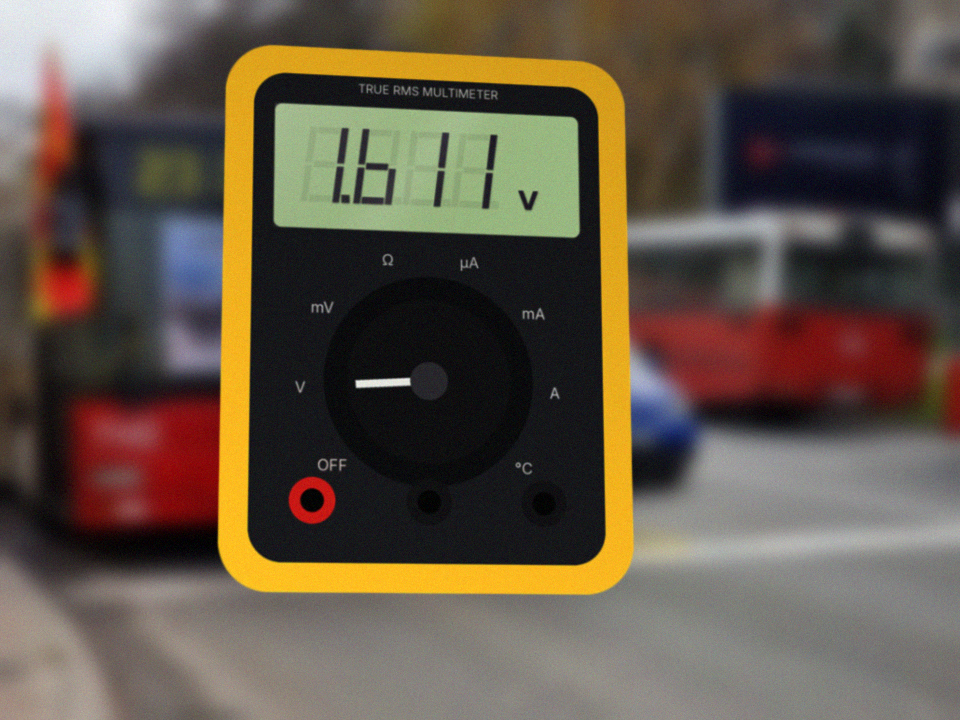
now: 1.611
